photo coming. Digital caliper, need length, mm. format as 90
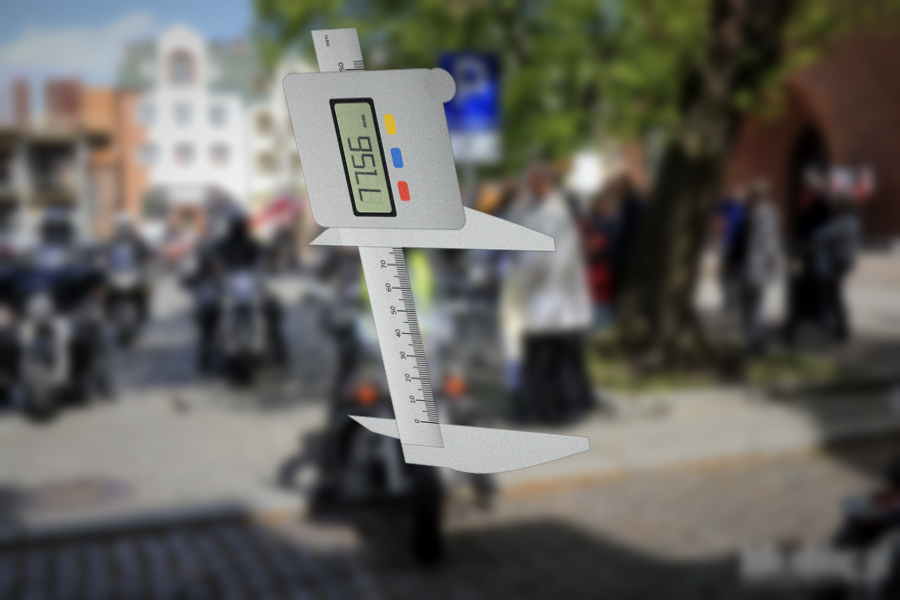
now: 77.56
